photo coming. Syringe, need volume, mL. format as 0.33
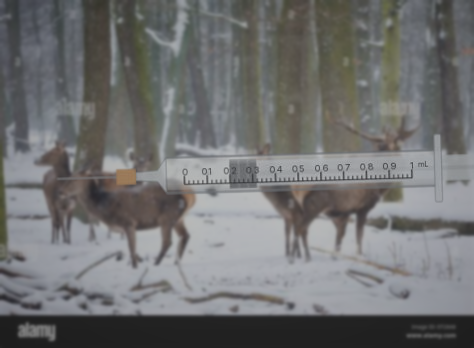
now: 0.2
